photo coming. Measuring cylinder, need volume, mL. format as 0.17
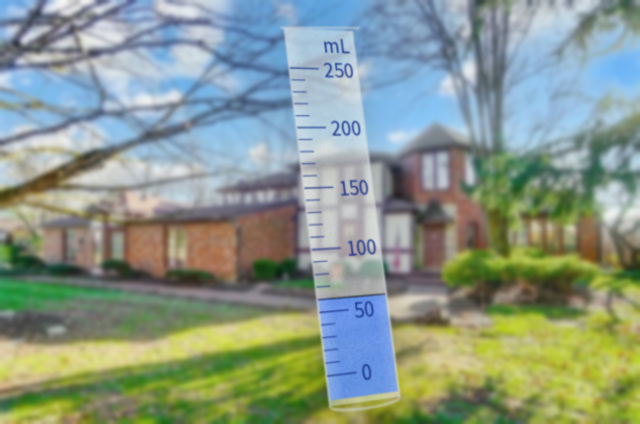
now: 60
